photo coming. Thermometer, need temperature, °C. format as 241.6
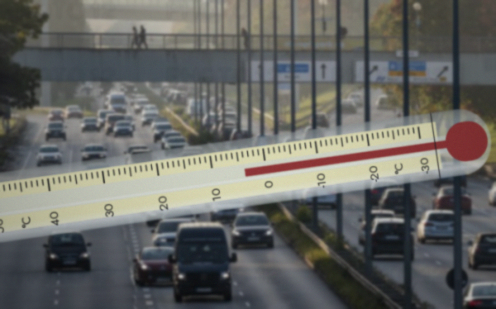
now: 4
